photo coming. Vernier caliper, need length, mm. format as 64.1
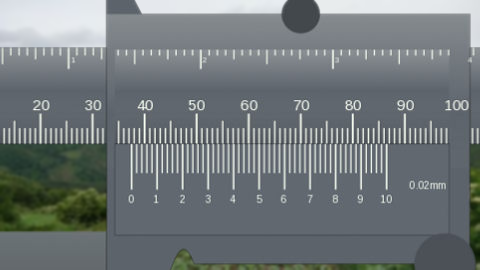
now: 37.5
